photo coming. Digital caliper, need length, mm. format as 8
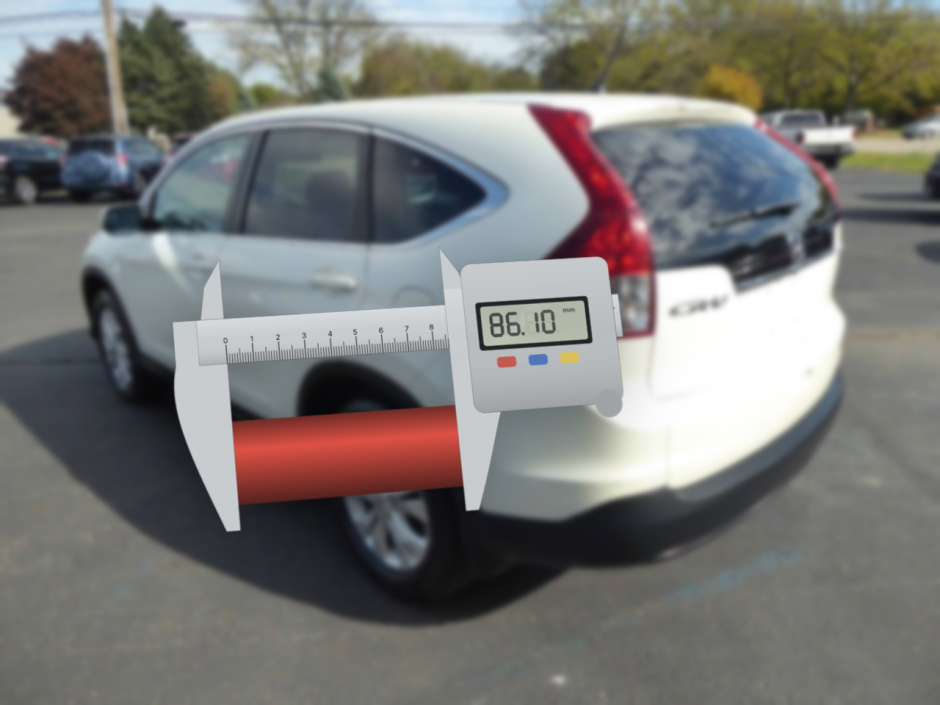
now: 86.10
